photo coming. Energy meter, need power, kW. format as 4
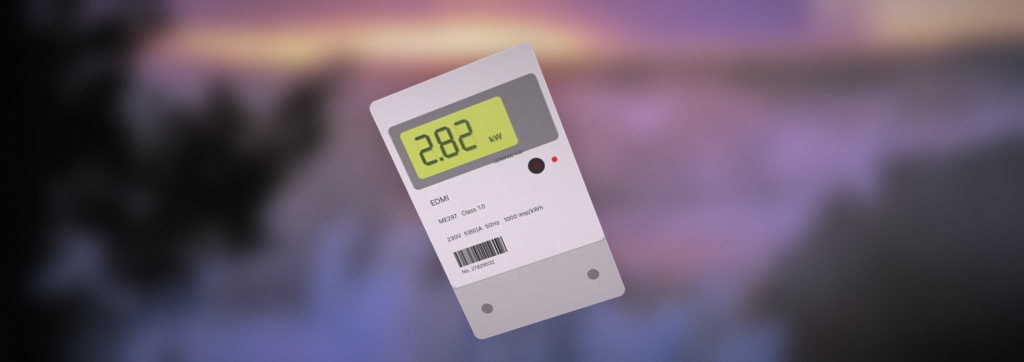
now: 2.82
